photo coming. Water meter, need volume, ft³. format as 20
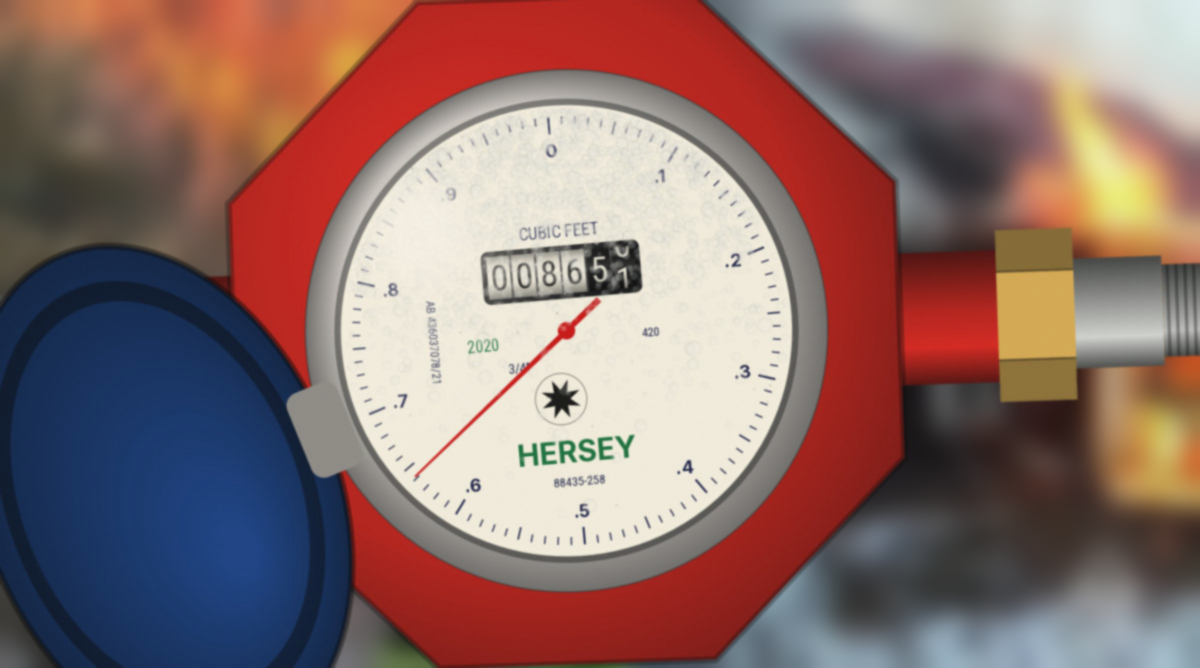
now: 8650.64
